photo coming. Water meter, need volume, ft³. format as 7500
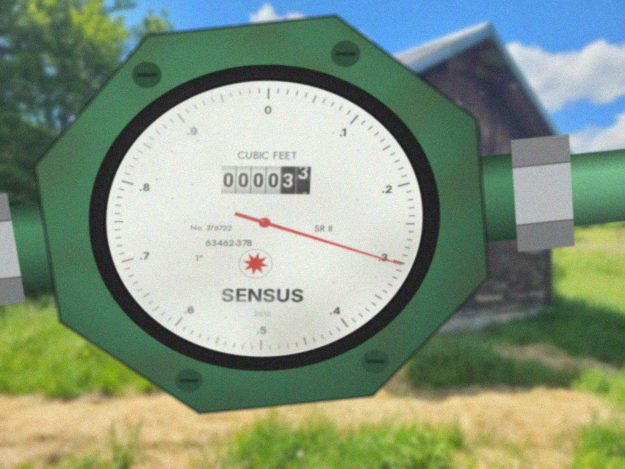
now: 33.30
